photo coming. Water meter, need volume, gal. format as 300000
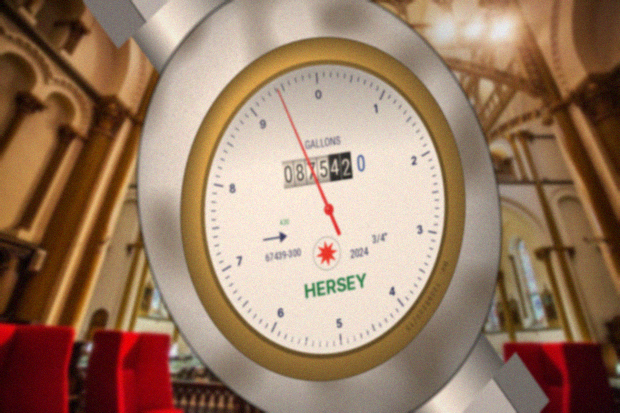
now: 875419.4
